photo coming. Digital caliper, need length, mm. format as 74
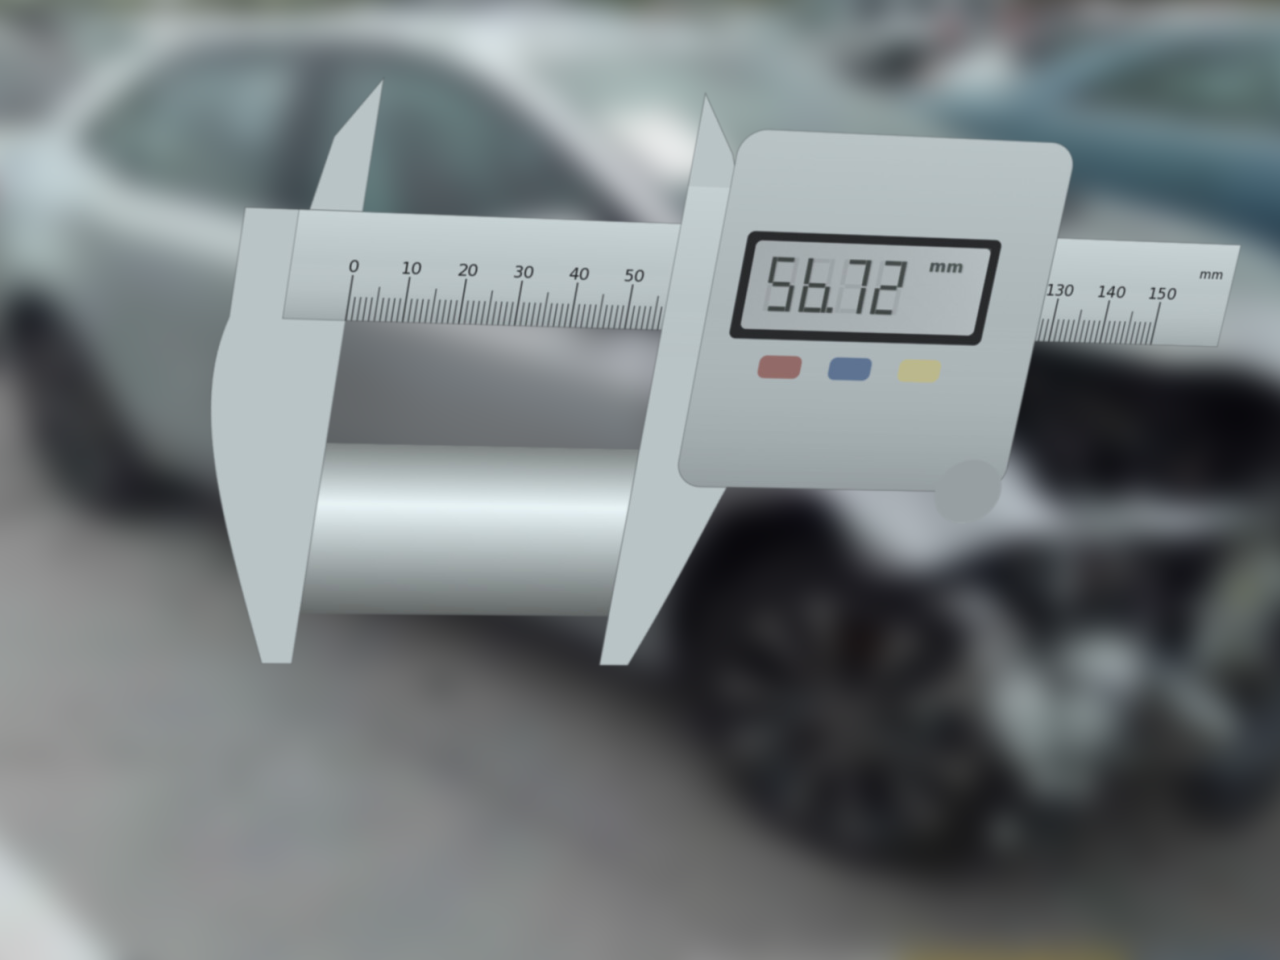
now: 56.72
